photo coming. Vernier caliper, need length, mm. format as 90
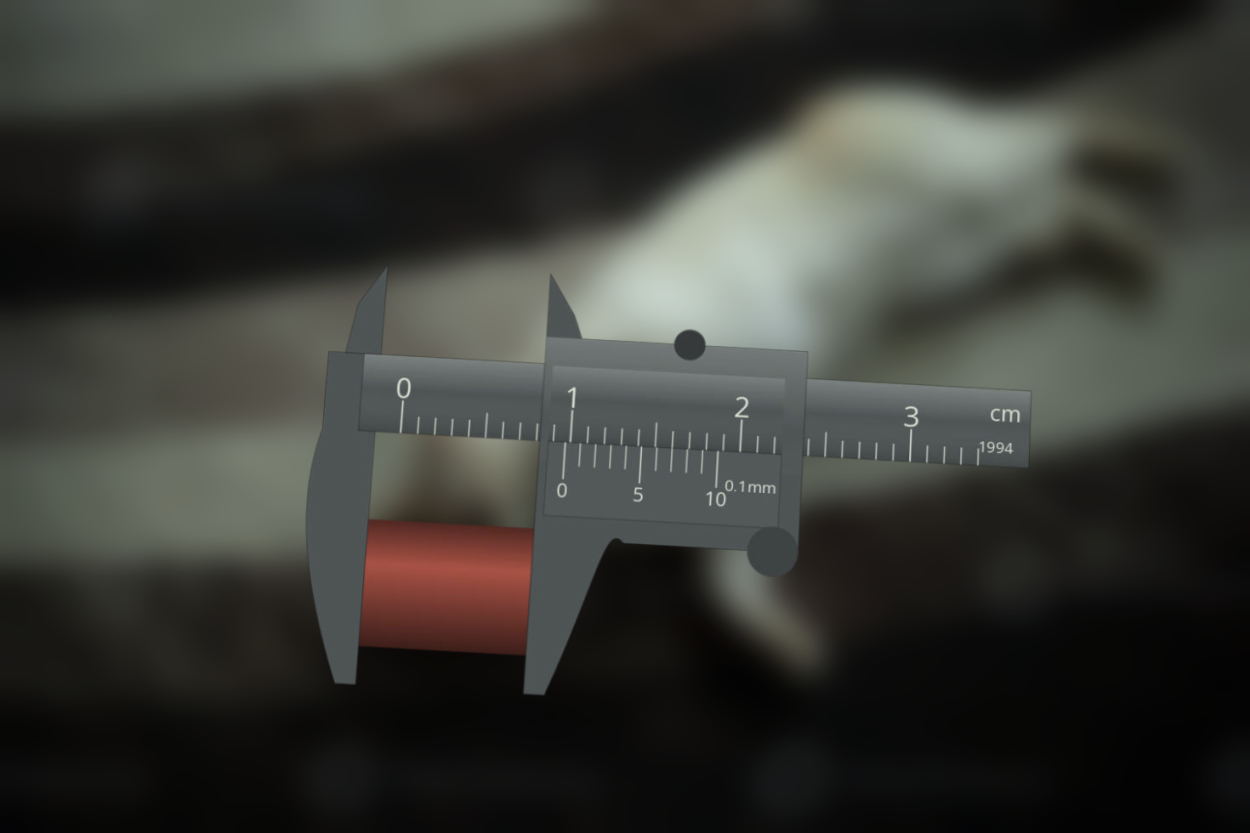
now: 9.7
